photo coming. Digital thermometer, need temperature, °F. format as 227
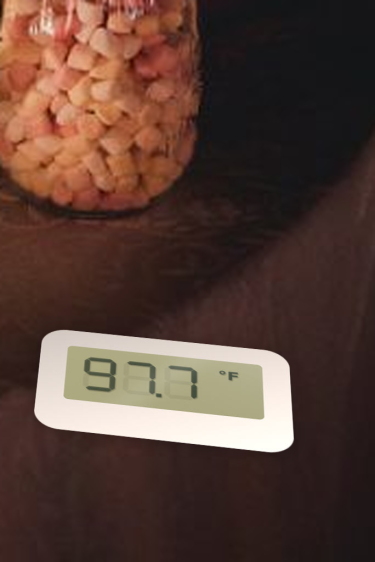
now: 97.7
